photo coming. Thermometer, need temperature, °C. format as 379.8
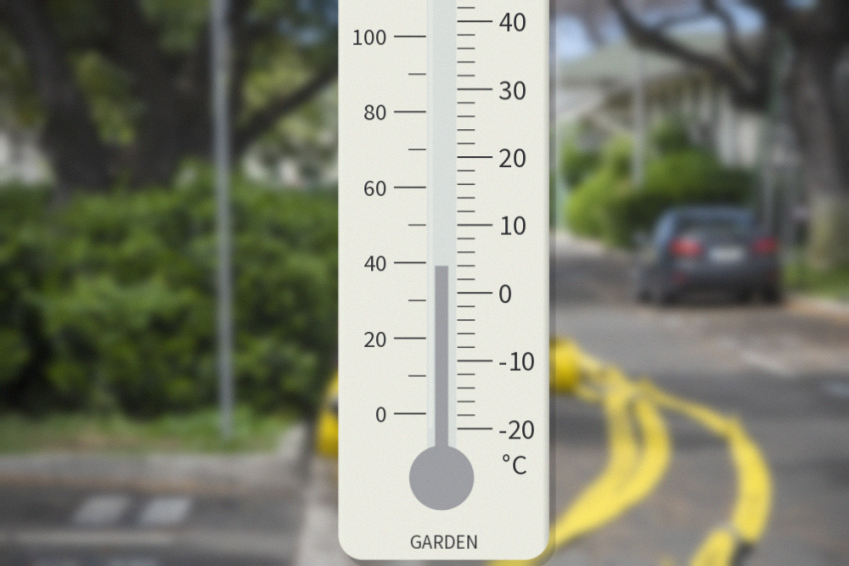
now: 4
